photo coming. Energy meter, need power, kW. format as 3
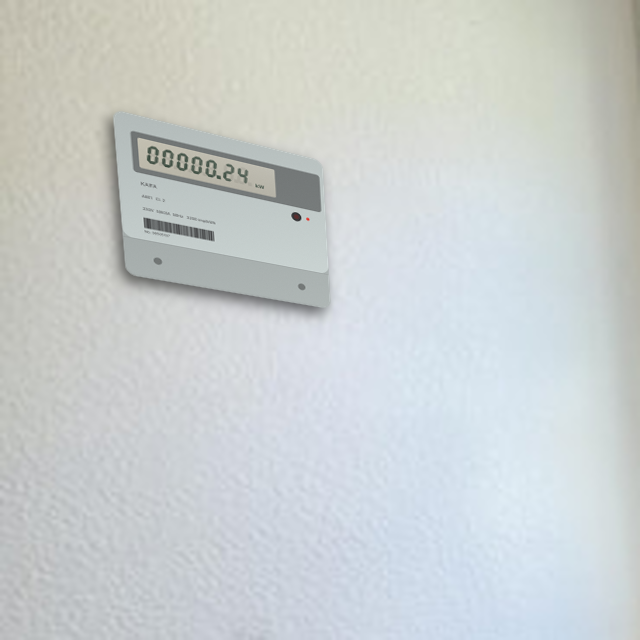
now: 0.24
